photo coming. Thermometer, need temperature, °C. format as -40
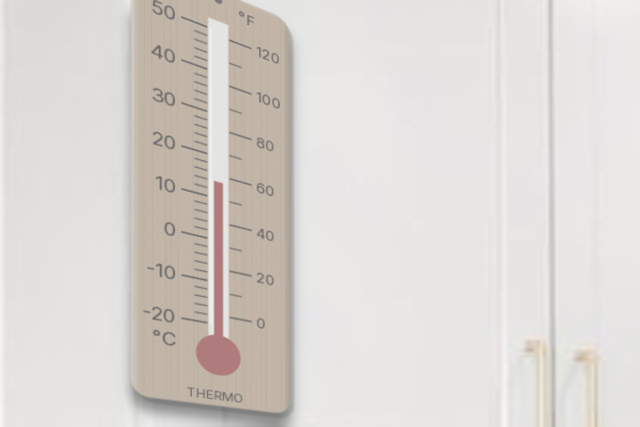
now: 14
